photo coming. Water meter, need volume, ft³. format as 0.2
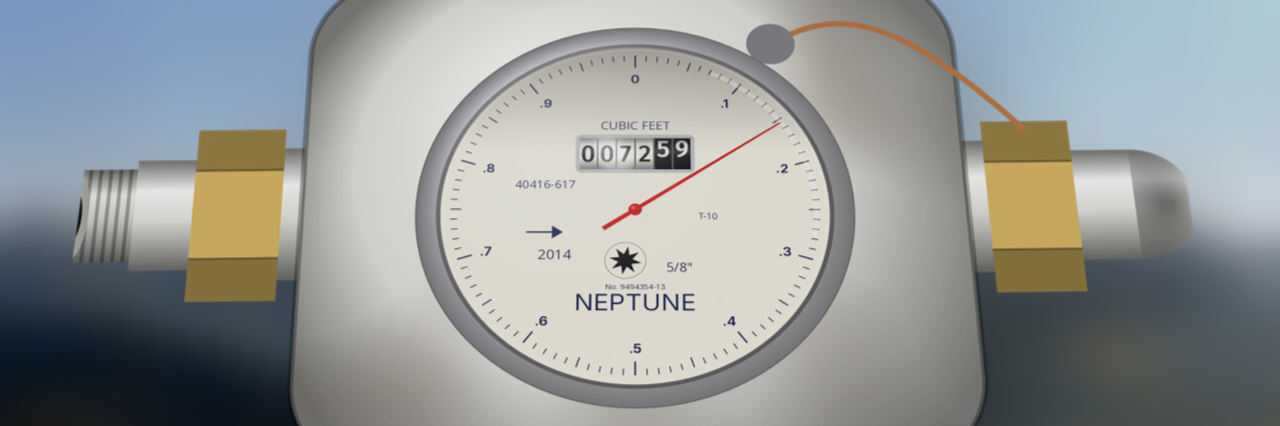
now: 7259.15
